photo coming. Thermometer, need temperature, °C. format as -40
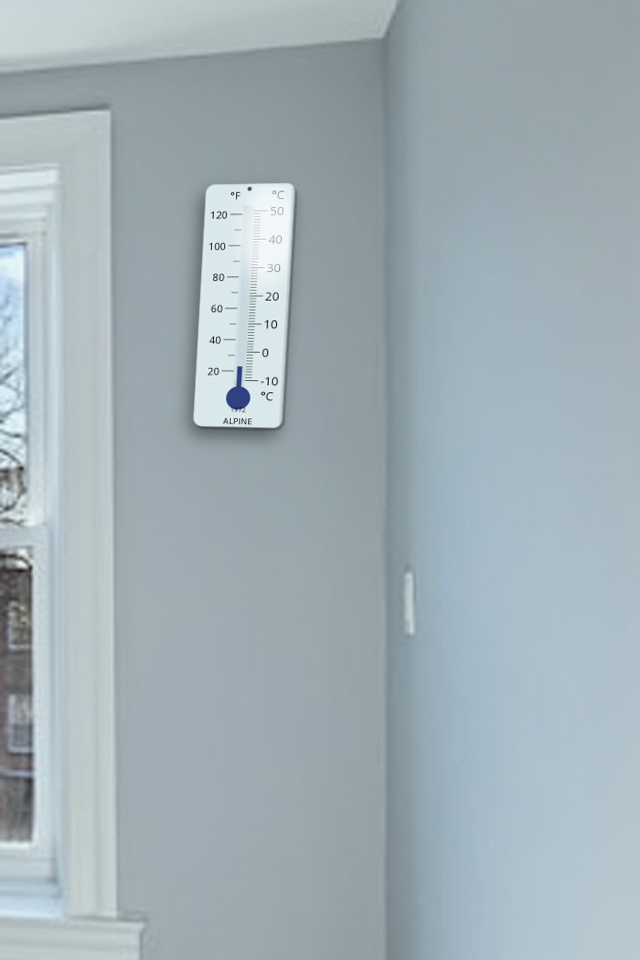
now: -5
